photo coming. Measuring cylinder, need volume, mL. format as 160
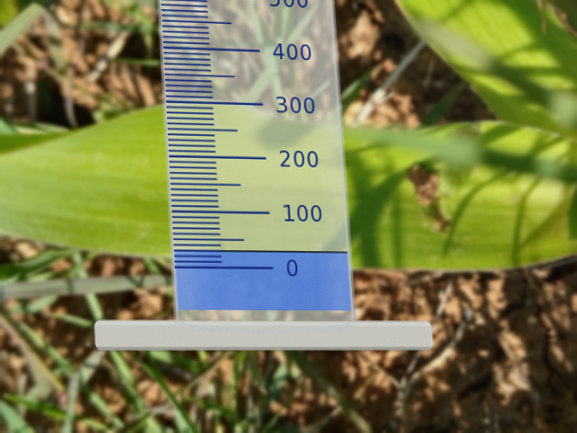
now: 30
